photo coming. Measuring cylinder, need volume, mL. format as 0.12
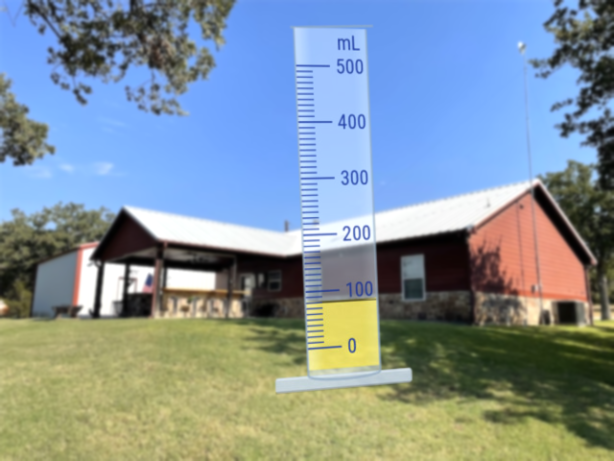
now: 80
